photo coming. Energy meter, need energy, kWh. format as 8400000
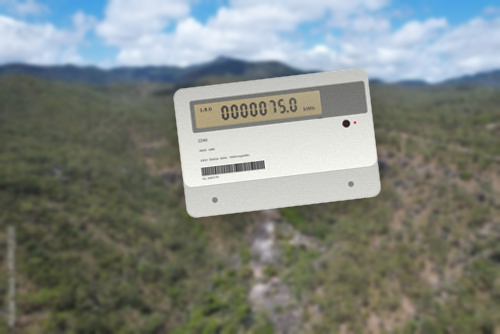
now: 75.0
